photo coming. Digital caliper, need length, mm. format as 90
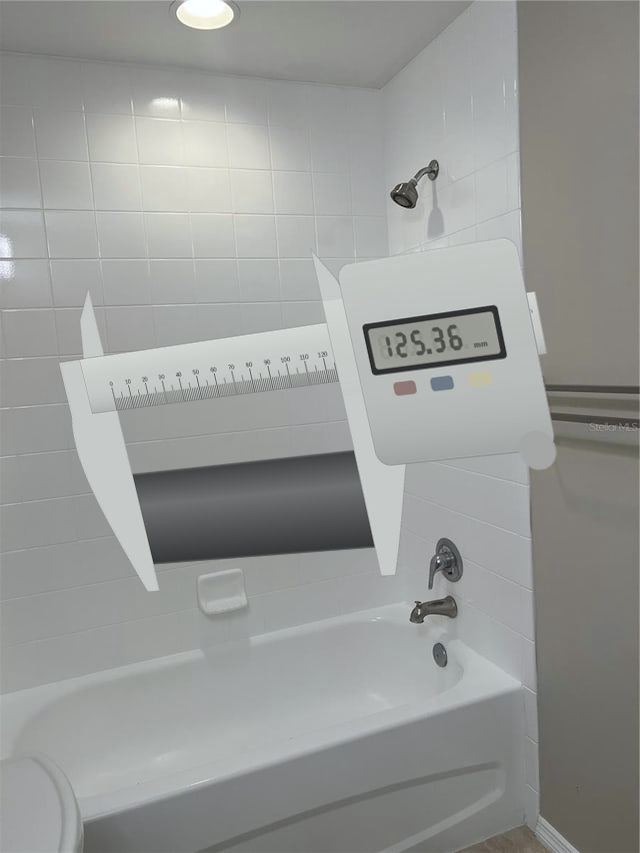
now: 125.36
